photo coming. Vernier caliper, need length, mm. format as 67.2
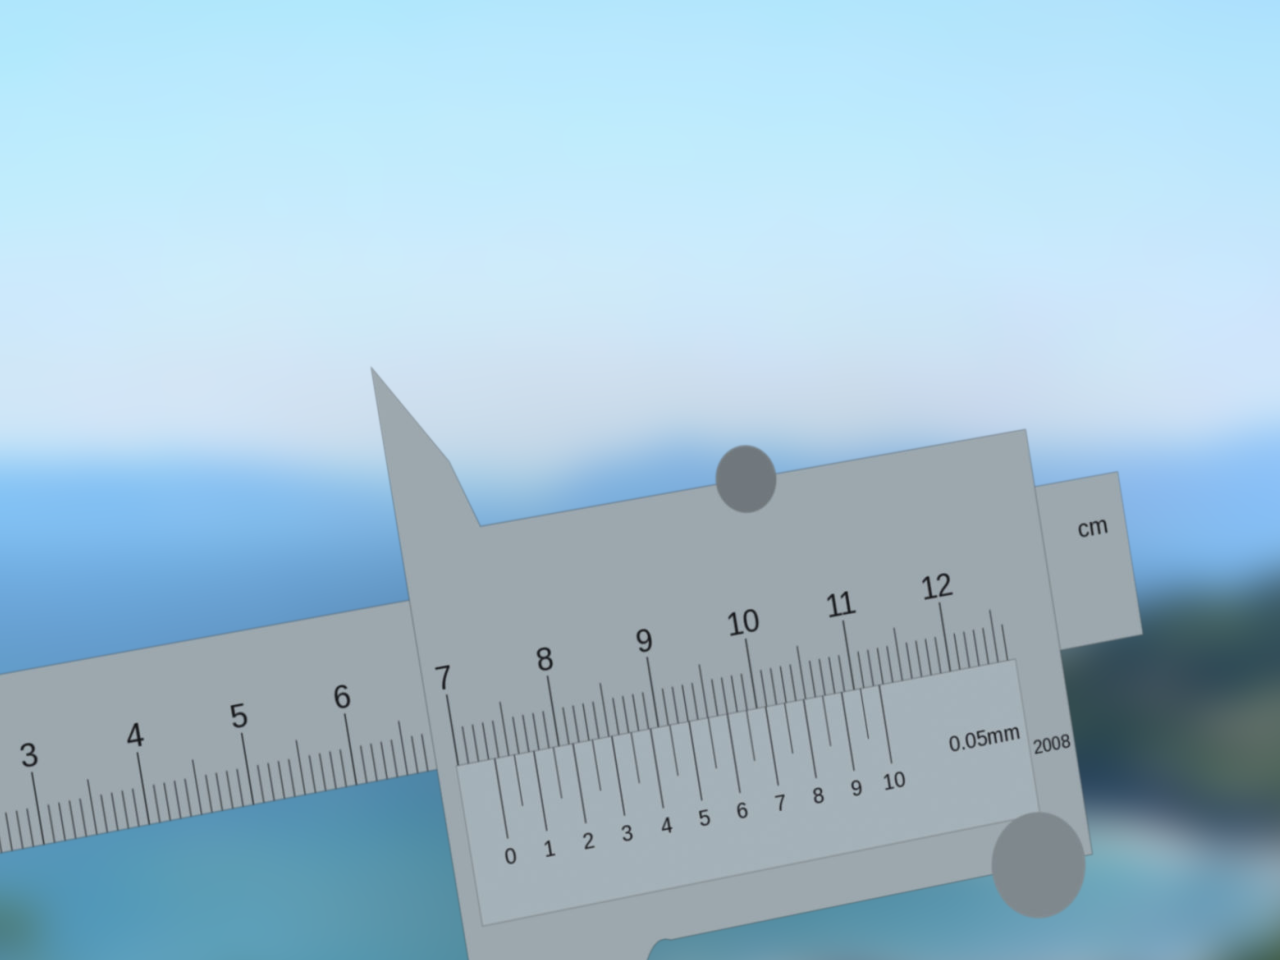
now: 73.6
